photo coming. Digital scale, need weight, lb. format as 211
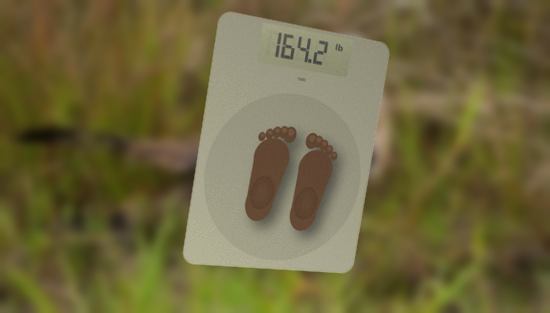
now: 164.2
